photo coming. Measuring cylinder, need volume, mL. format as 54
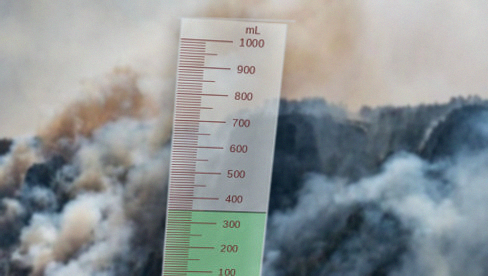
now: 350
